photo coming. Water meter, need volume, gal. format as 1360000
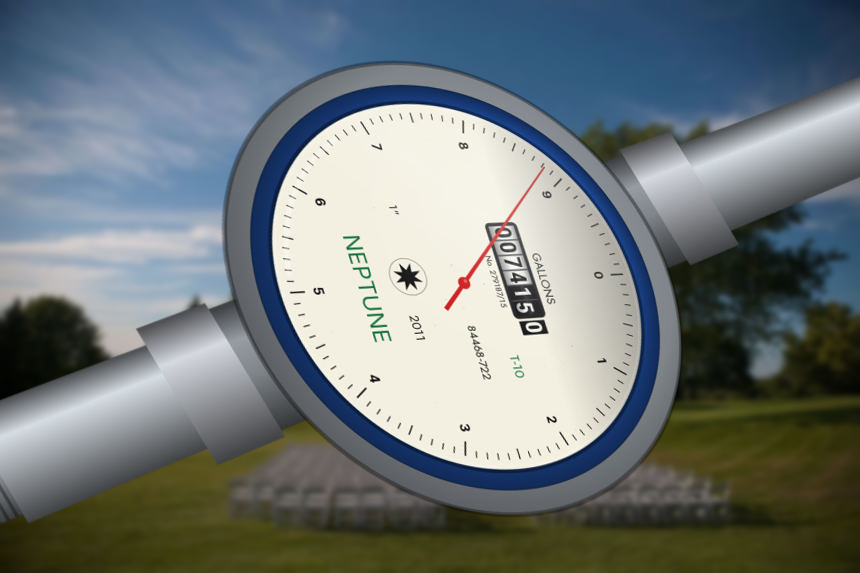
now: 74148.8
